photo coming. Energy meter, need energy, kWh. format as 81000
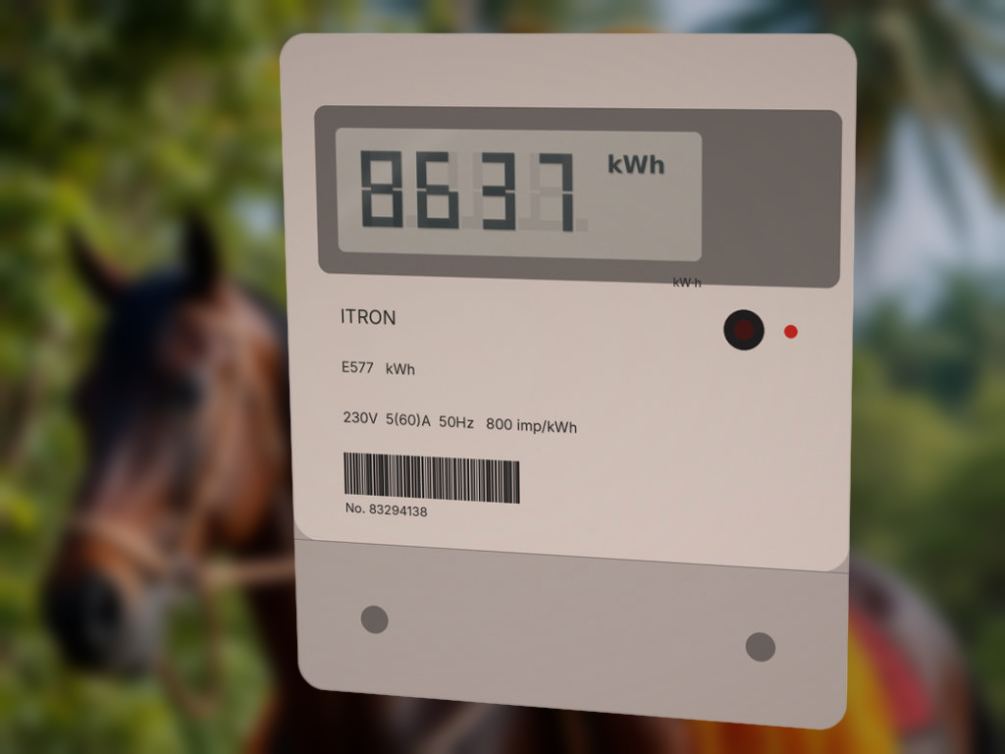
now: 8637
